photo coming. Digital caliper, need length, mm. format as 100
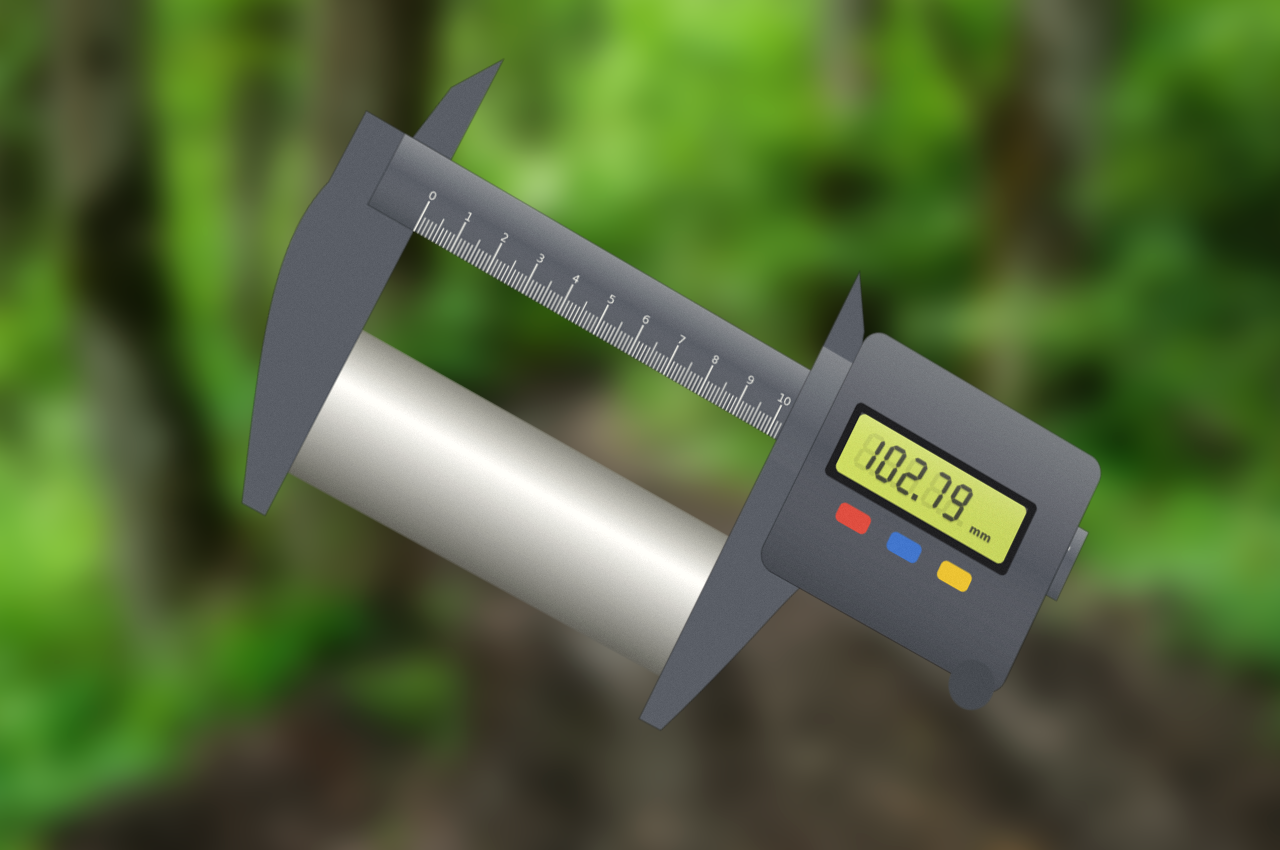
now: 102.79
